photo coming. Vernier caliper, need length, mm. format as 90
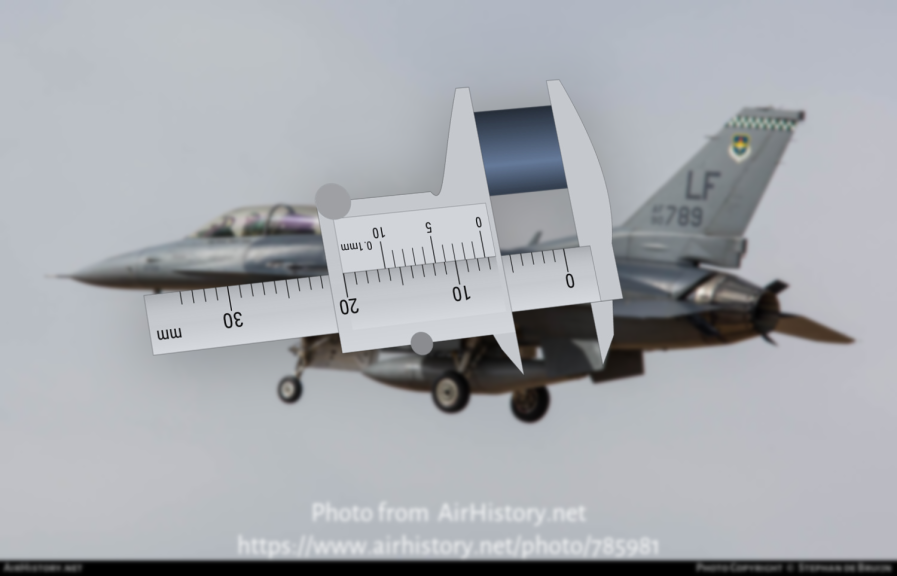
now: 7.3
